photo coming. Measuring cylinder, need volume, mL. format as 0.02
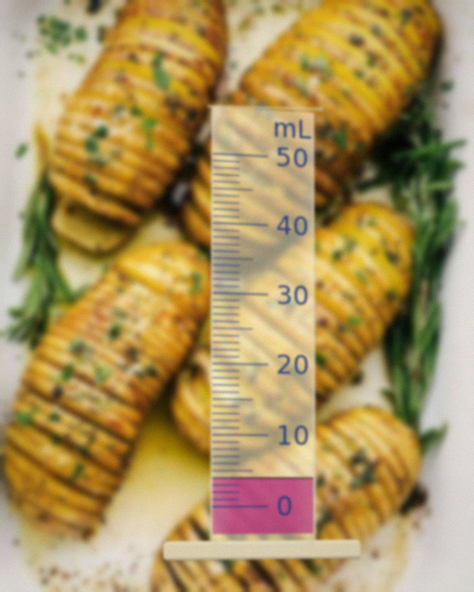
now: 4
